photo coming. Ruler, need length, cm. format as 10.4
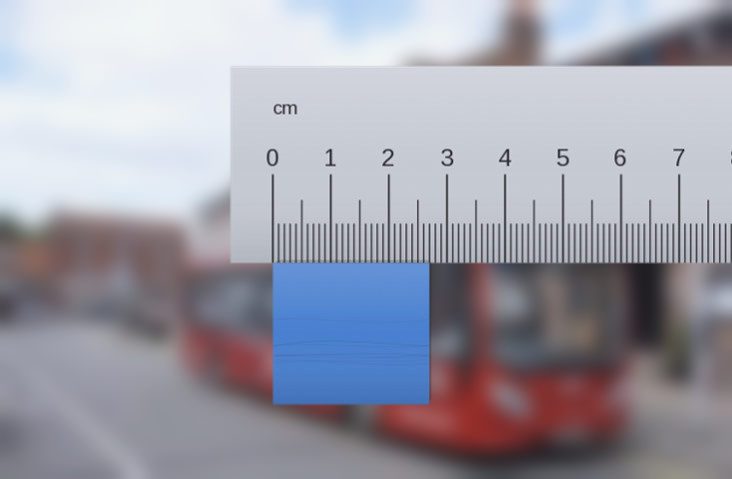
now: 2.7
